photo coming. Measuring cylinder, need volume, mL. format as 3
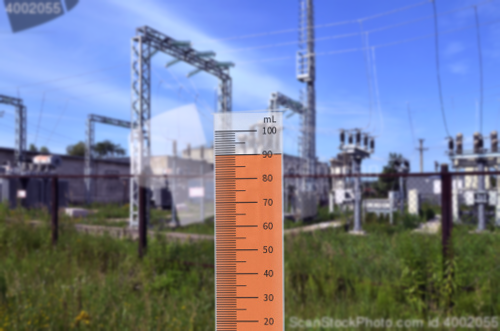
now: 90
